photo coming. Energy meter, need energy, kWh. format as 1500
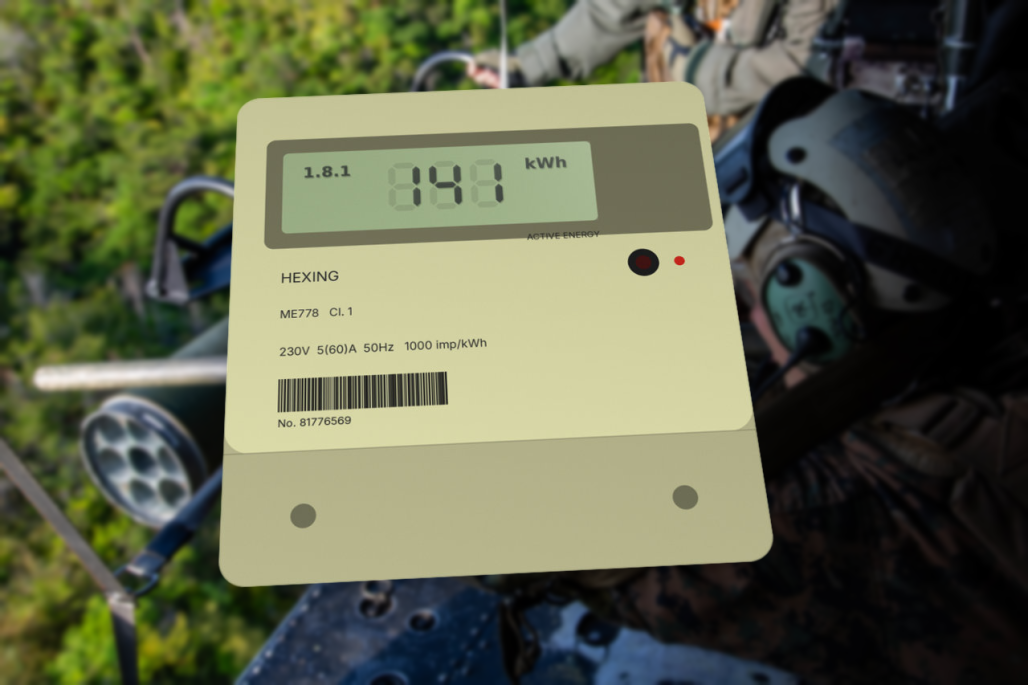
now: 141
